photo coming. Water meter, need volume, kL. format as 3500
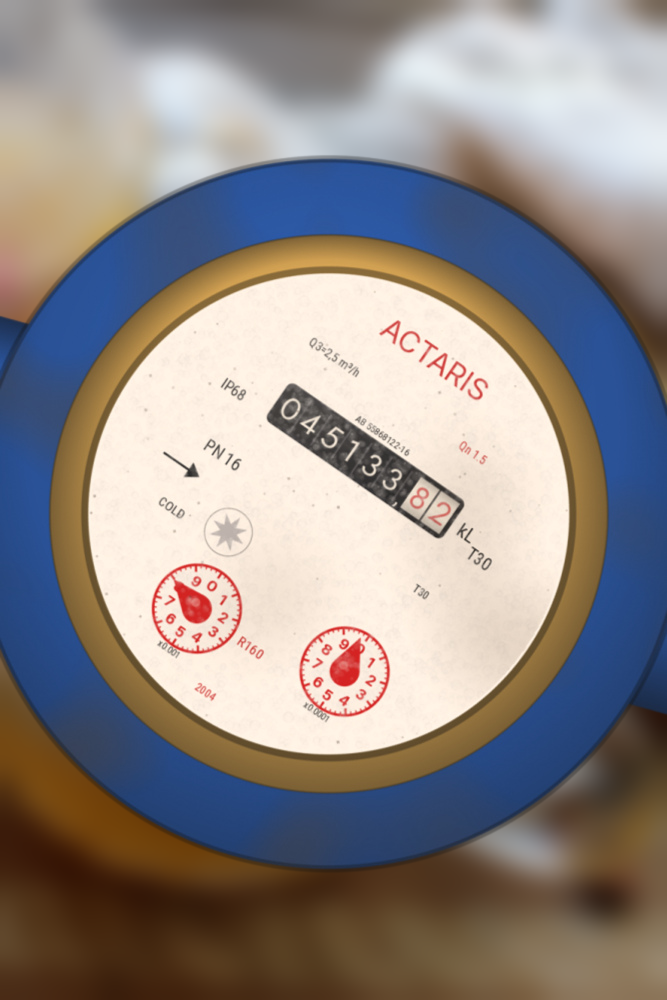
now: 45133.8279
